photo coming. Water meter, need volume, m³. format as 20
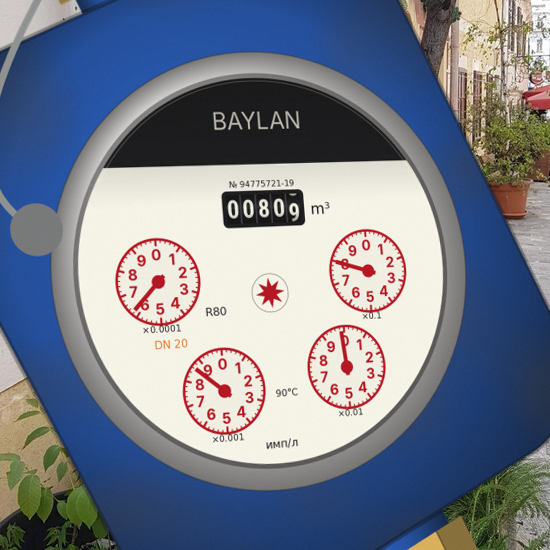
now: 808.7986
